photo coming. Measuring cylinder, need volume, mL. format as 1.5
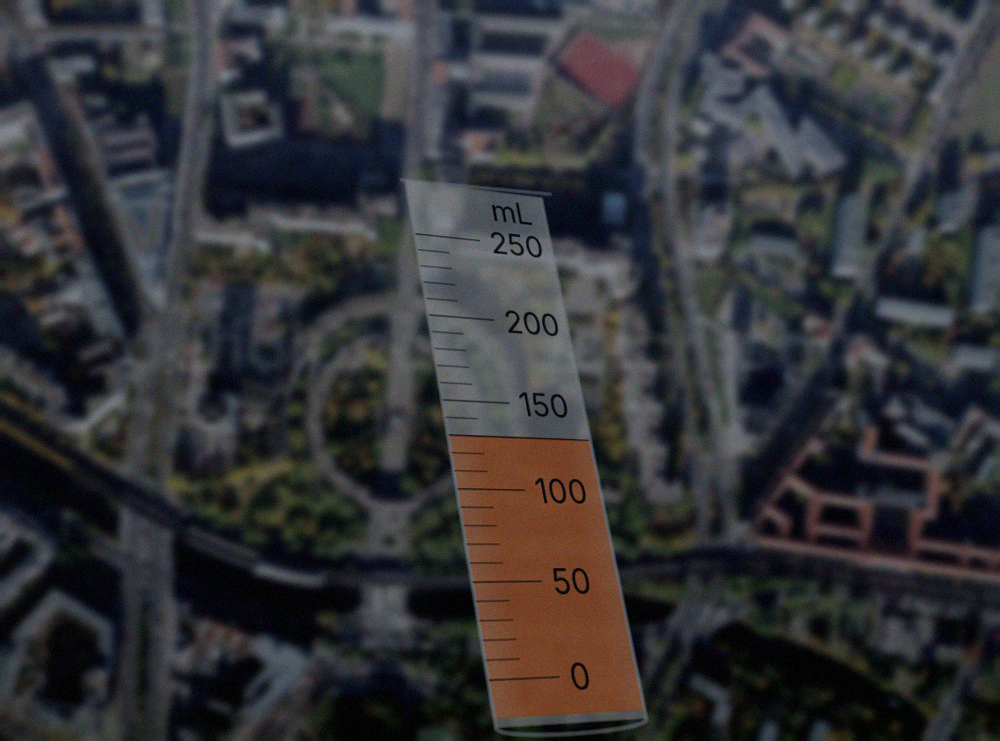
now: 130
